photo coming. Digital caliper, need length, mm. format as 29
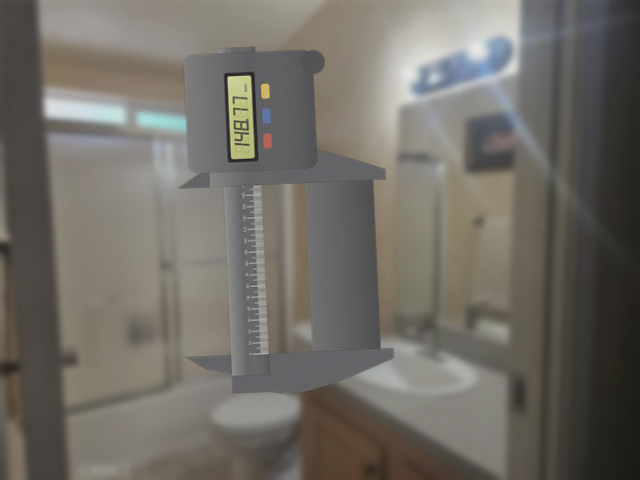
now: 148.77
